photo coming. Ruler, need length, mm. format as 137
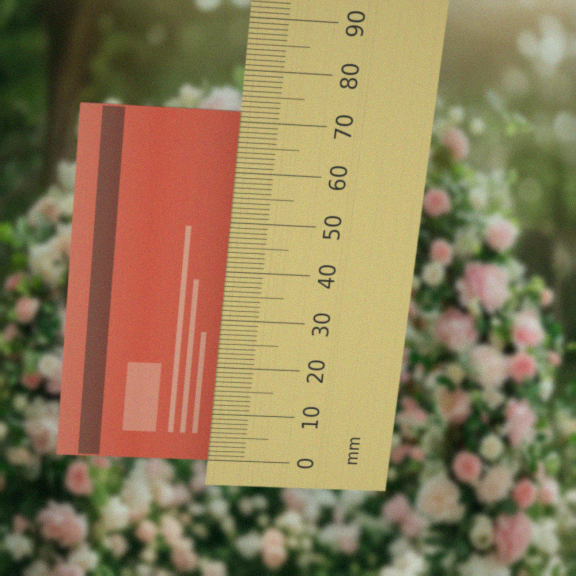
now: 72
